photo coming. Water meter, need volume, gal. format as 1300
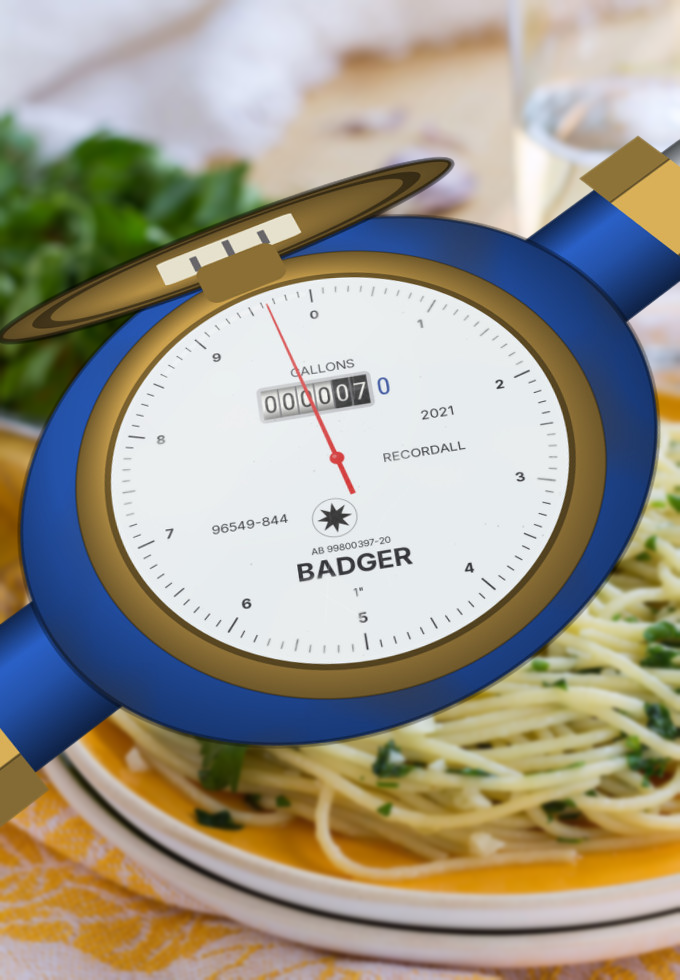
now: 69.6
